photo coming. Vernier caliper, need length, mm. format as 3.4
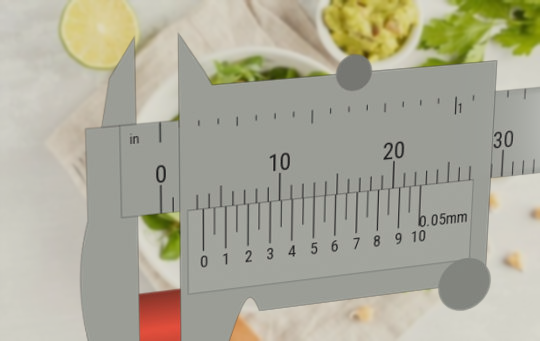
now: 3.5
